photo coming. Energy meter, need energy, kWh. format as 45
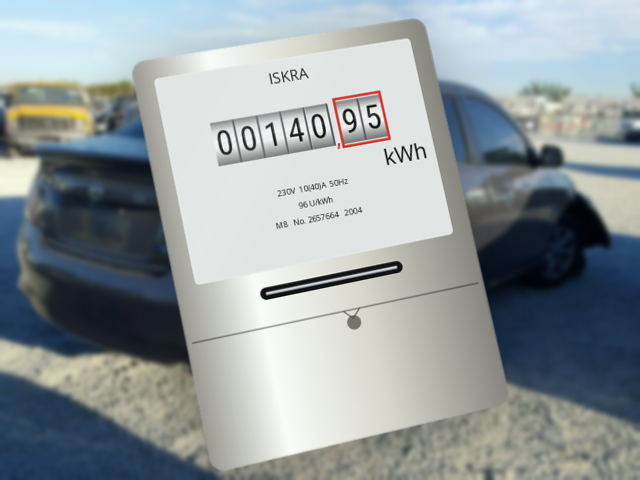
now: 140.95
